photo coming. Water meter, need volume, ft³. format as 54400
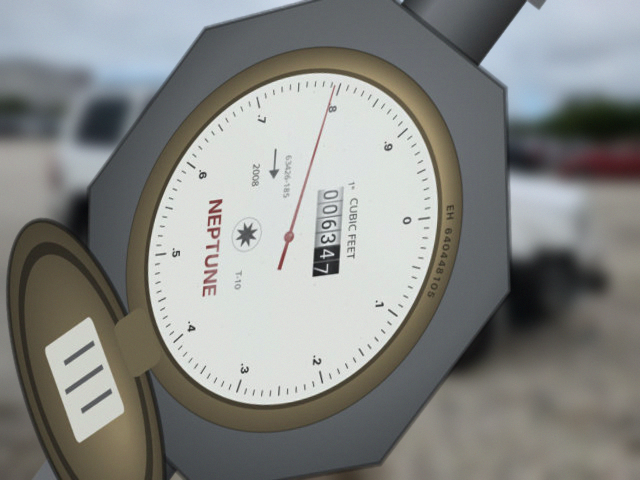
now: 6346.79
